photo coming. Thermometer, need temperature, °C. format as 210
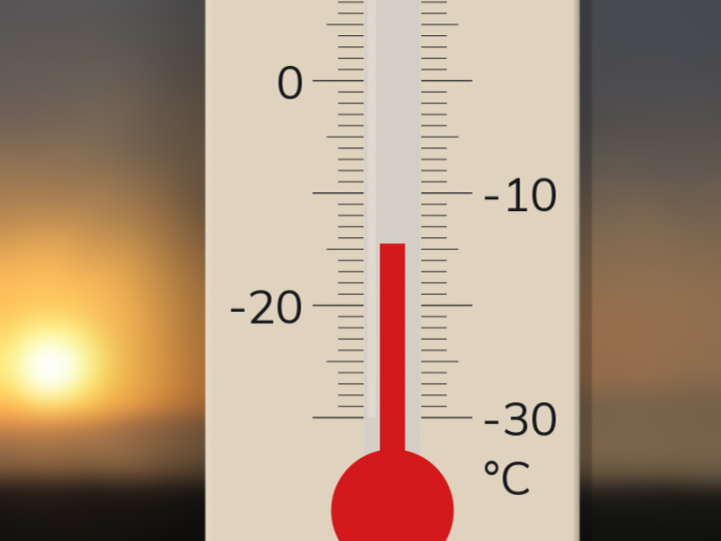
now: -14.5
